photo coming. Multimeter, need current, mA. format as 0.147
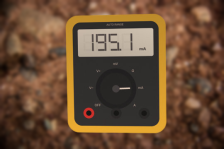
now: 195.1
